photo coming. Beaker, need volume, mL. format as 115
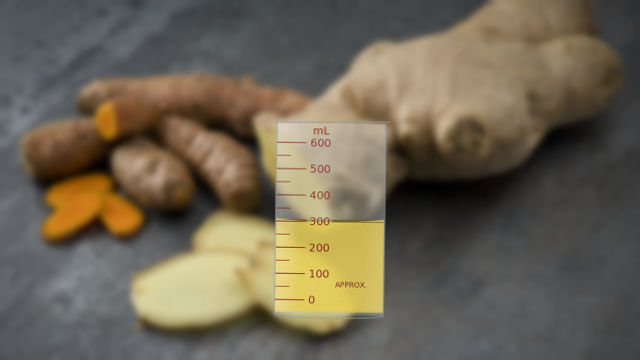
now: 300
